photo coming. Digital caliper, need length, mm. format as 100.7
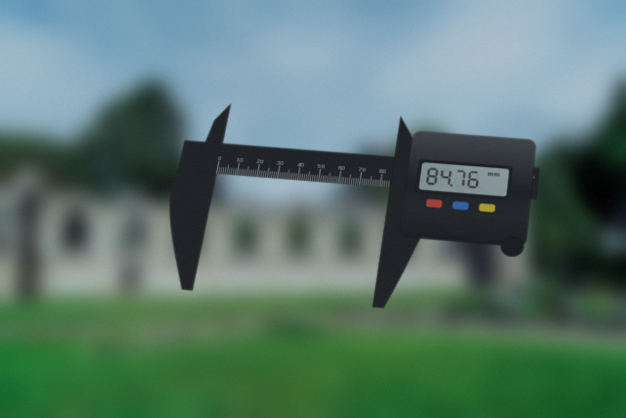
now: 84.76
